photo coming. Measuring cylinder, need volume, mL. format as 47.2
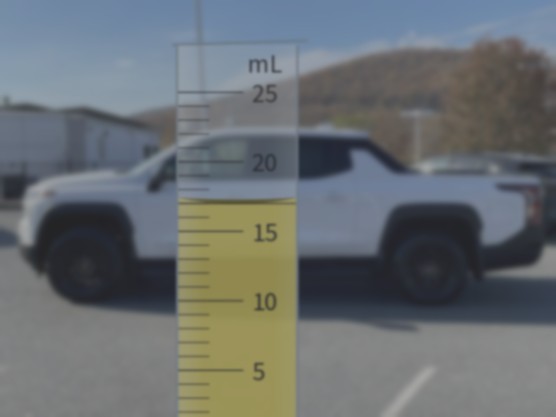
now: 17
